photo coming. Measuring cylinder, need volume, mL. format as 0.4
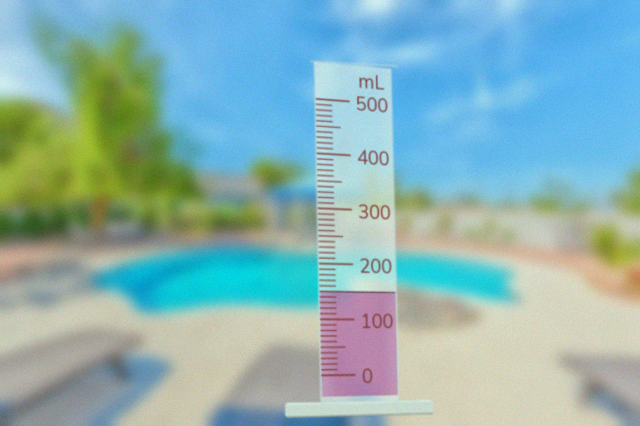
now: 150
